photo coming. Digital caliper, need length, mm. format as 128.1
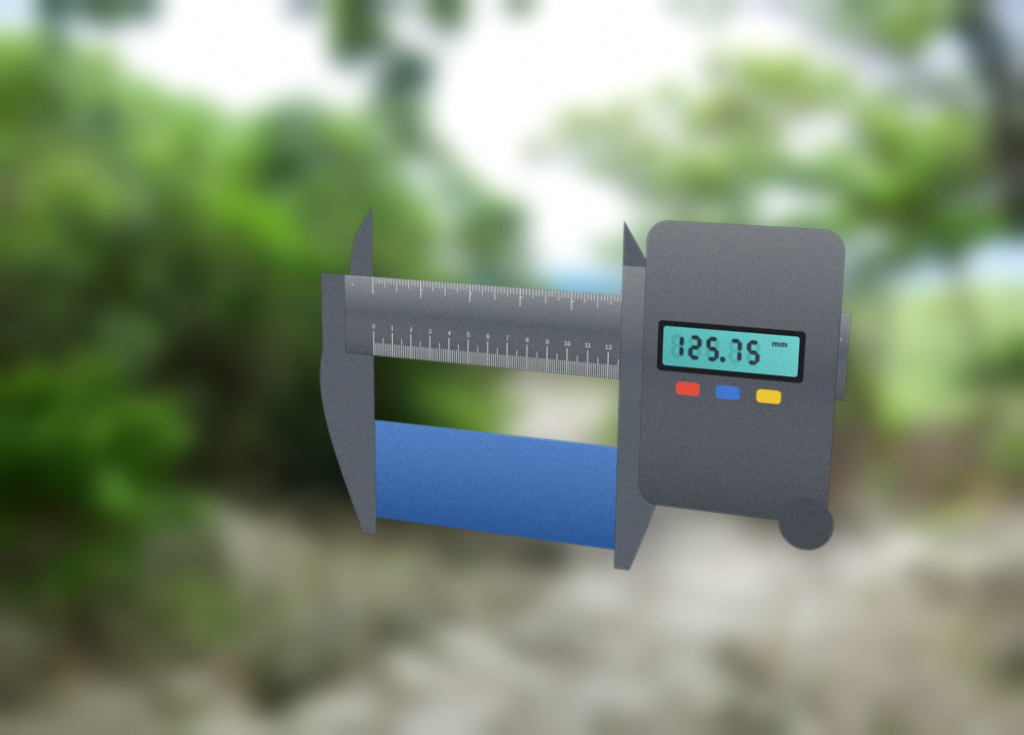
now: 125.75
